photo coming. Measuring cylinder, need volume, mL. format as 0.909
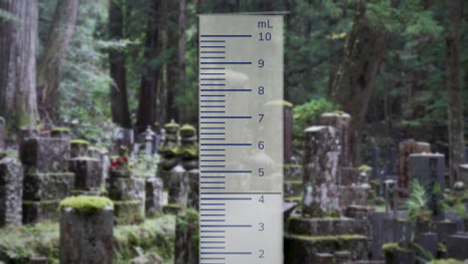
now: 4.2
